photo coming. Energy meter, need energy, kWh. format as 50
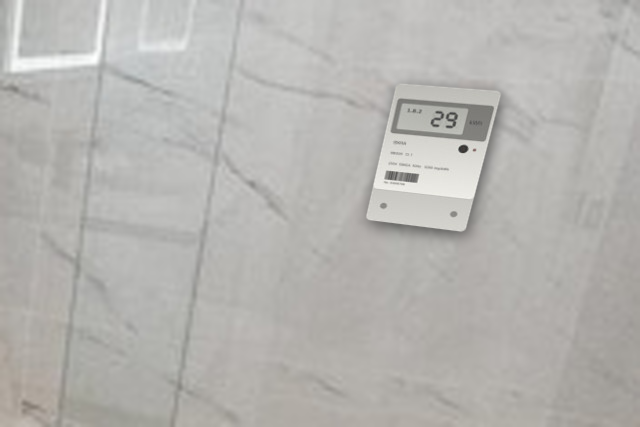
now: 29
